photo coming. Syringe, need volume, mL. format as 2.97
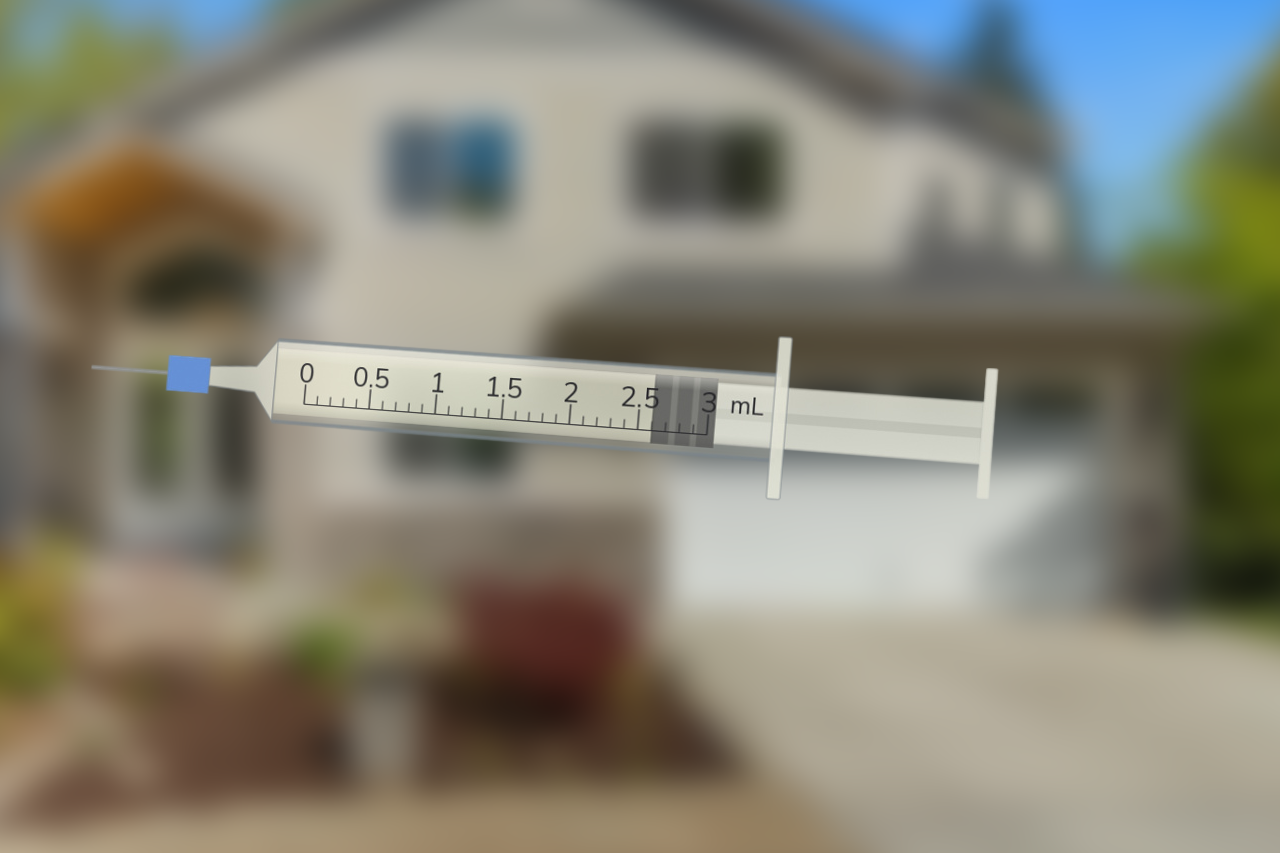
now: 2.6
